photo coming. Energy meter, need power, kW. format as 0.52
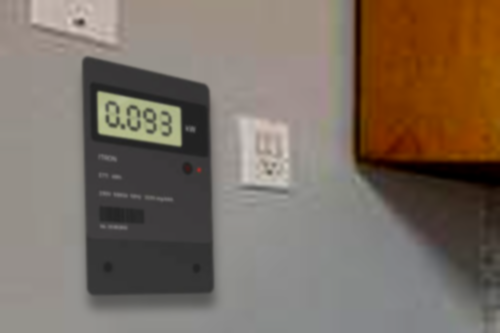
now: 0.093
